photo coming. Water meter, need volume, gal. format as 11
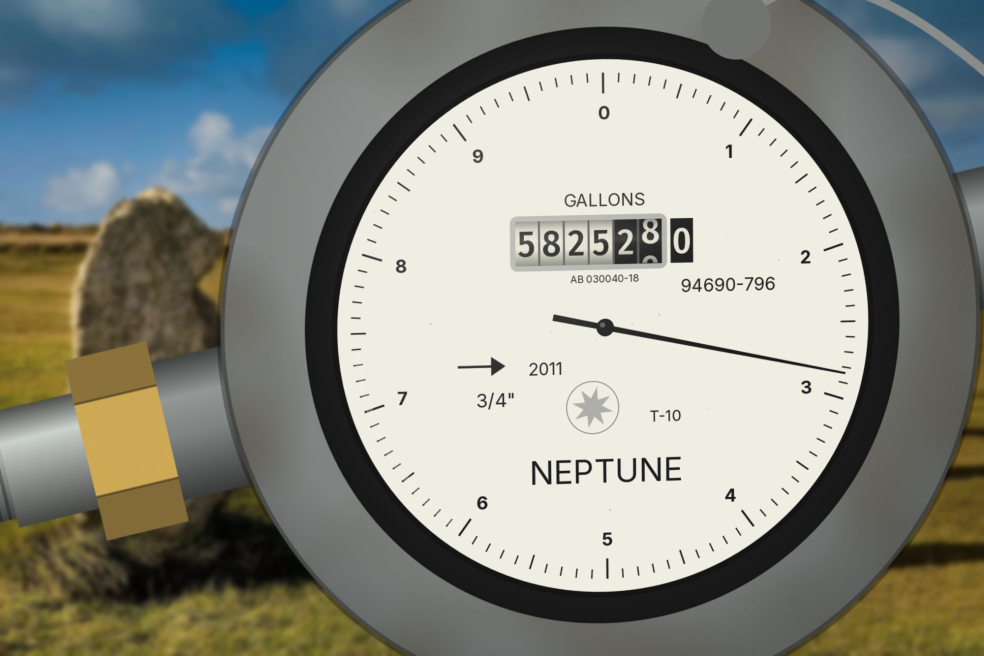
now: 5825282.8
